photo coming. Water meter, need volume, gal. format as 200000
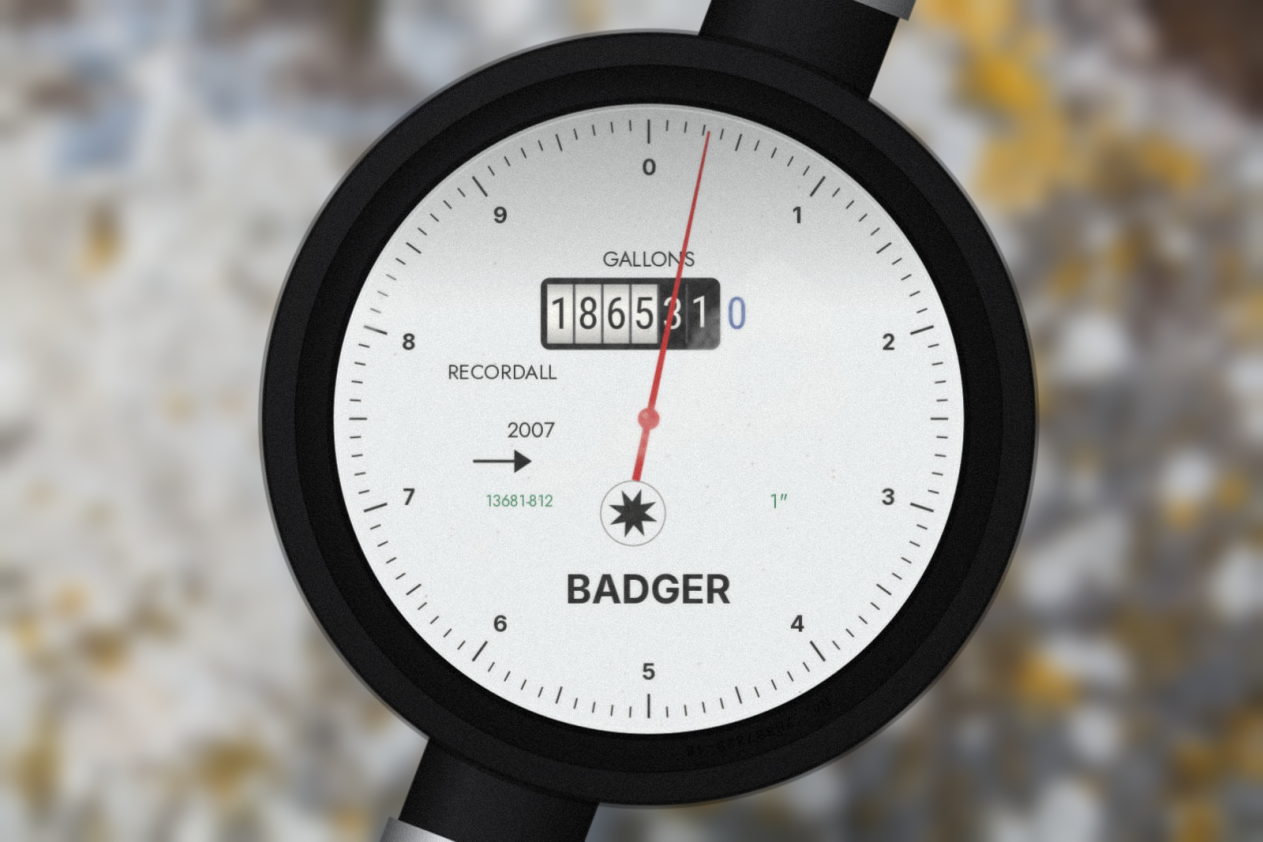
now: 1865310.3
